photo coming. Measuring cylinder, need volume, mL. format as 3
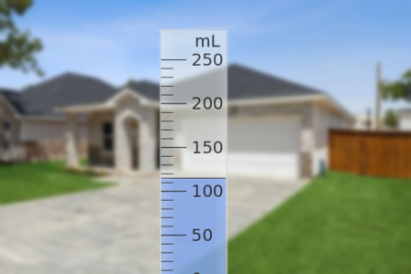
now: 115
